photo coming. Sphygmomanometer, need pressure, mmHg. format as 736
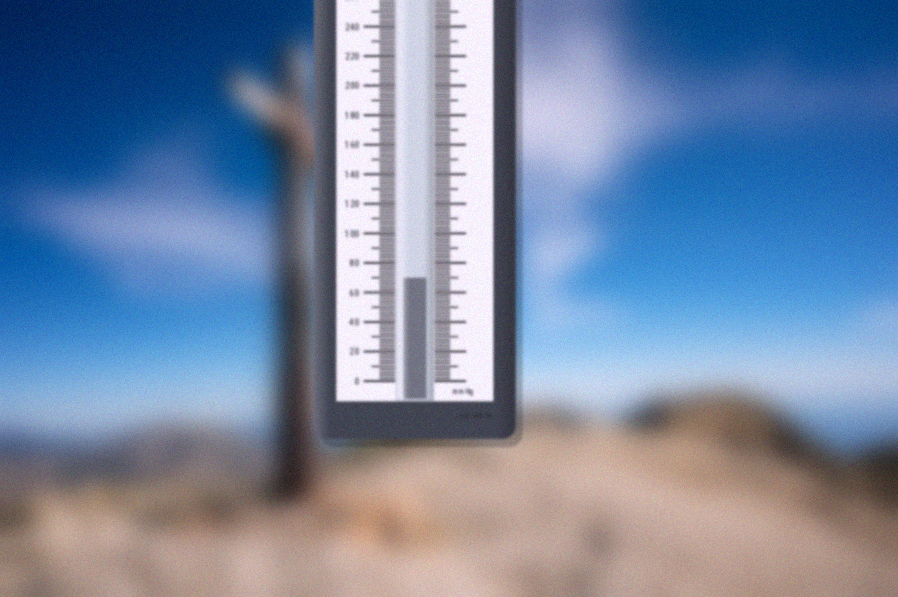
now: 70
